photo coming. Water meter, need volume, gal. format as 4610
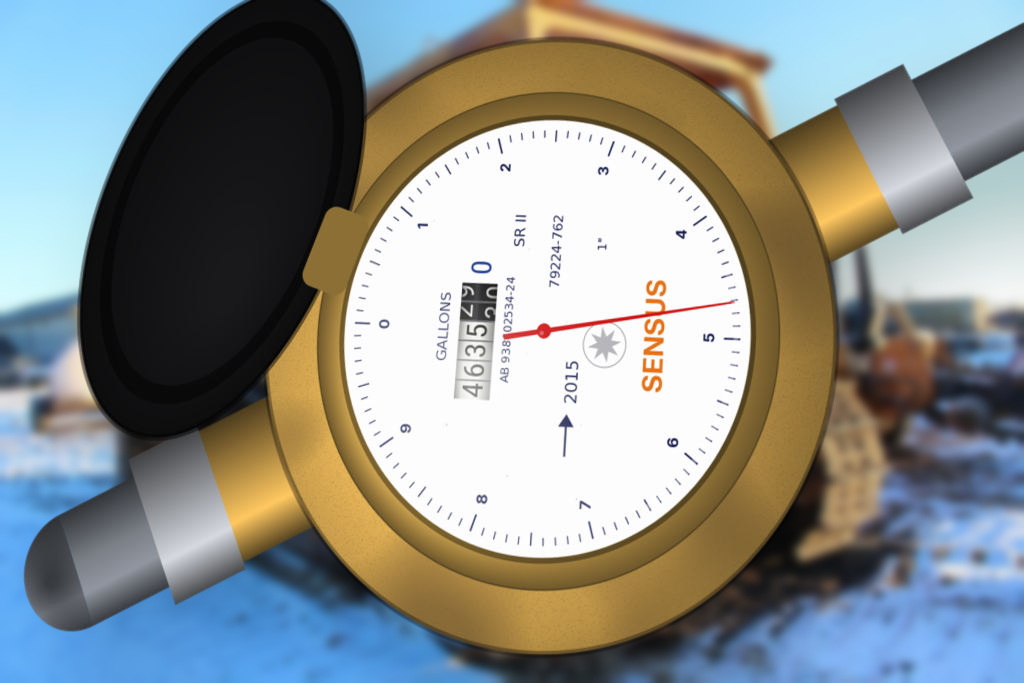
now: 4635294.7
